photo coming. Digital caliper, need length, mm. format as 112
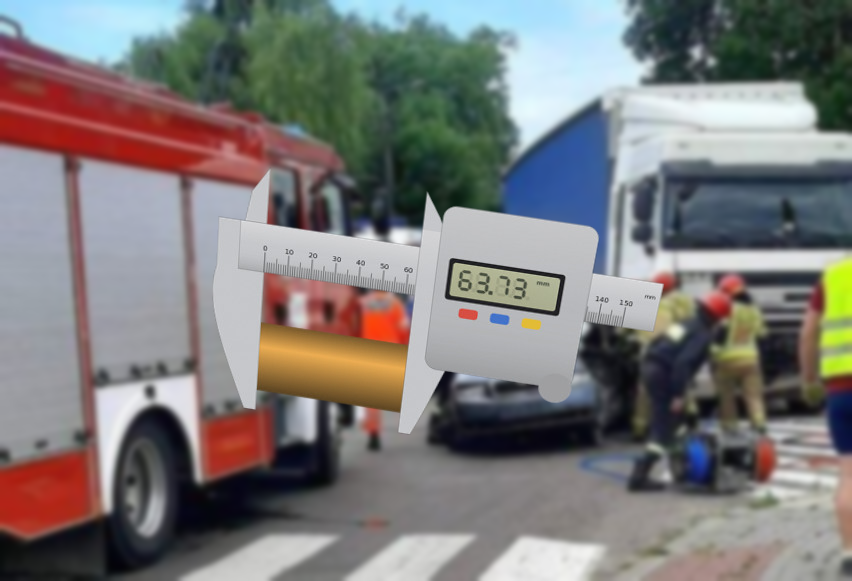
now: 63.73
